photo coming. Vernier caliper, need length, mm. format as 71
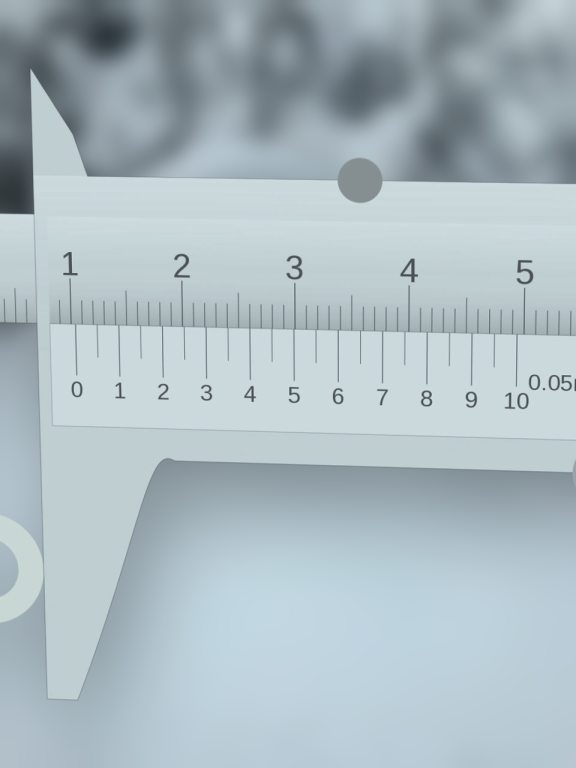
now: 10.4
